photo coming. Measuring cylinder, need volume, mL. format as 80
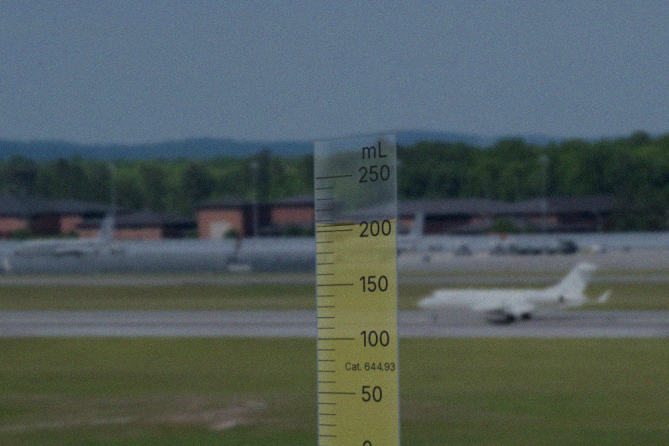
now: 205
